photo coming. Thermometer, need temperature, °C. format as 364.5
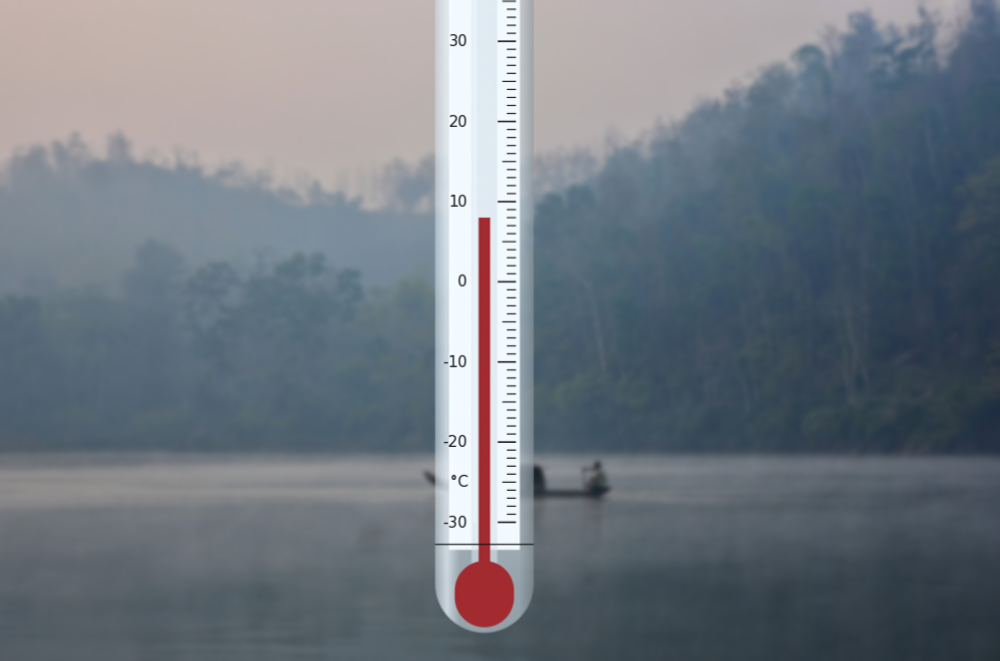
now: 8
